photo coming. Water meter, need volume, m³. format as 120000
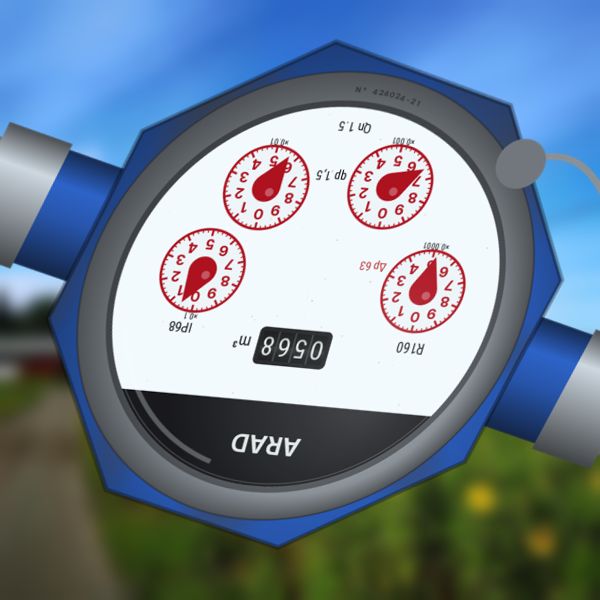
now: 568.0565
